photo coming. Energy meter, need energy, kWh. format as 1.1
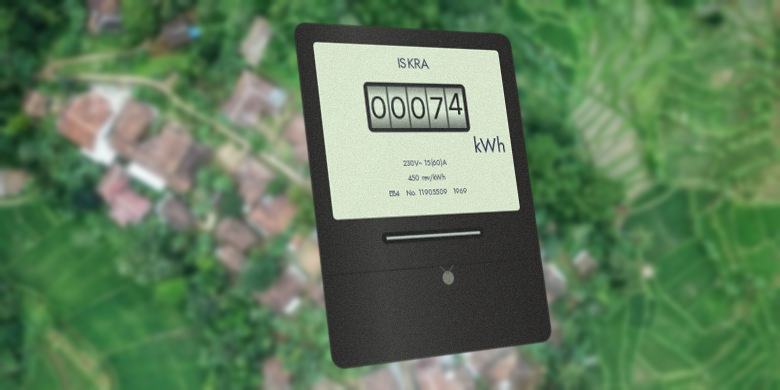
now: 74
